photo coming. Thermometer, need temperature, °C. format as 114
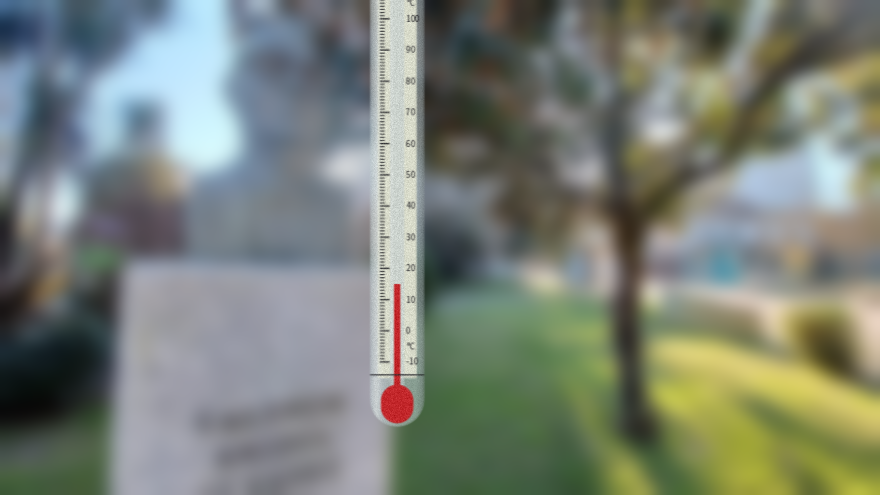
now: 15
